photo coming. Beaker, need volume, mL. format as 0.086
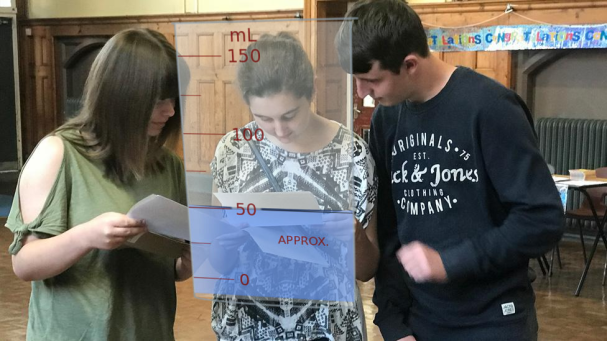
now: 50
